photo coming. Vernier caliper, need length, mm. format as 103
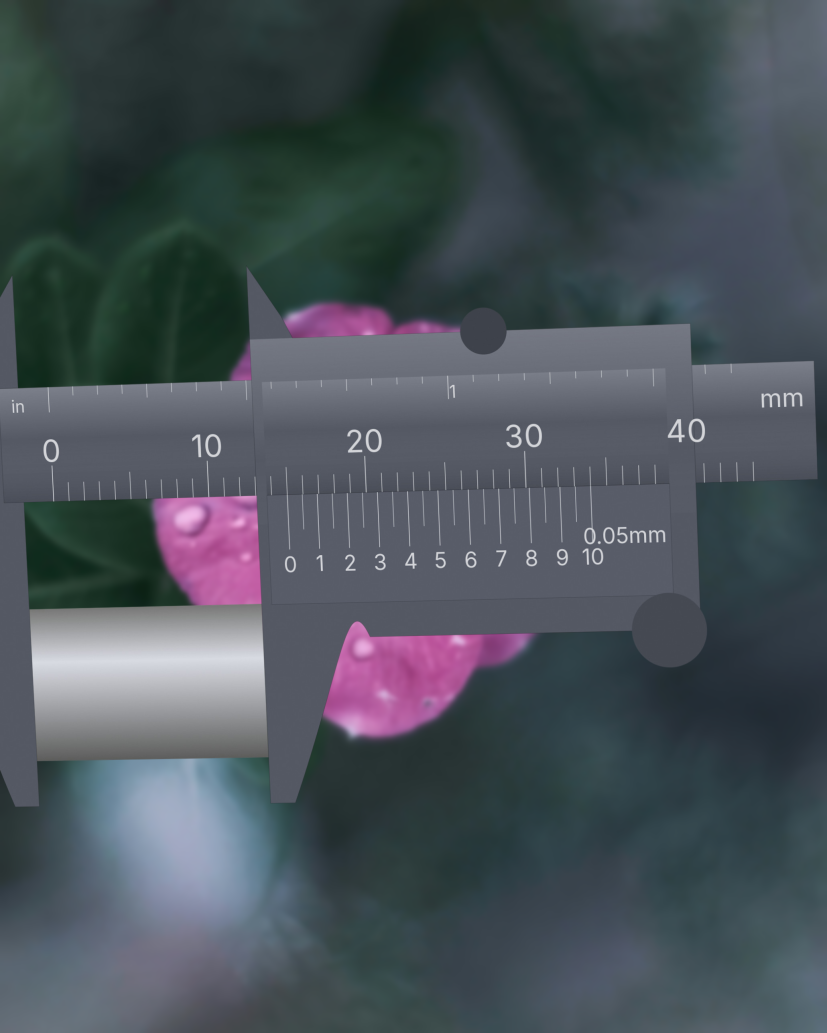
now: 15.0
